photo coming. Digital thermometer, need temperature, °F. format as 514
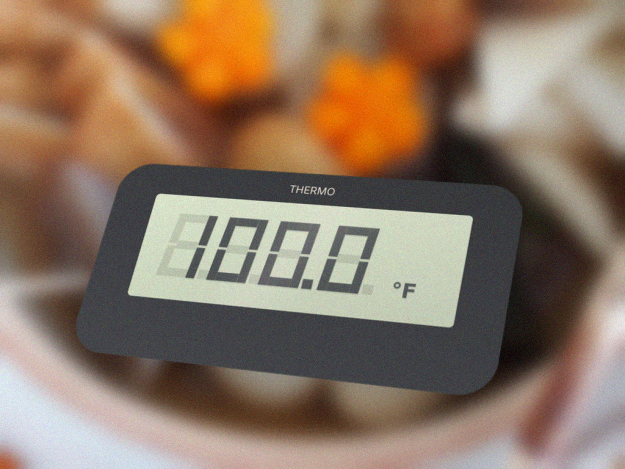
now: 100.0
